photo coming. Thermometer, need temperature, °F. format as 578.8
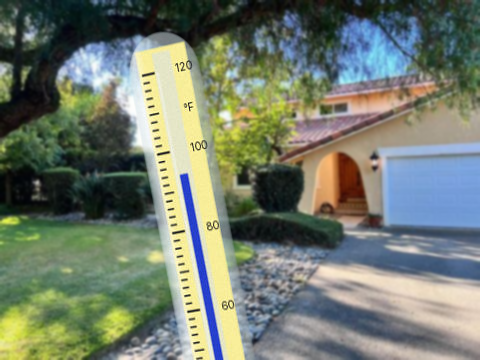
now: 94
